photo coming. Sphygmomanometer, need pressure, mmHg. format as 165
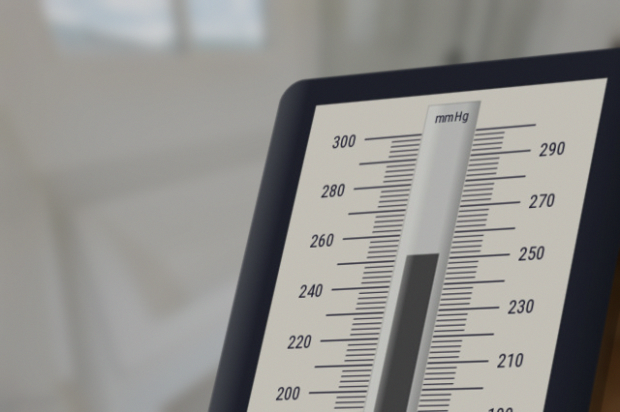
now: 252
